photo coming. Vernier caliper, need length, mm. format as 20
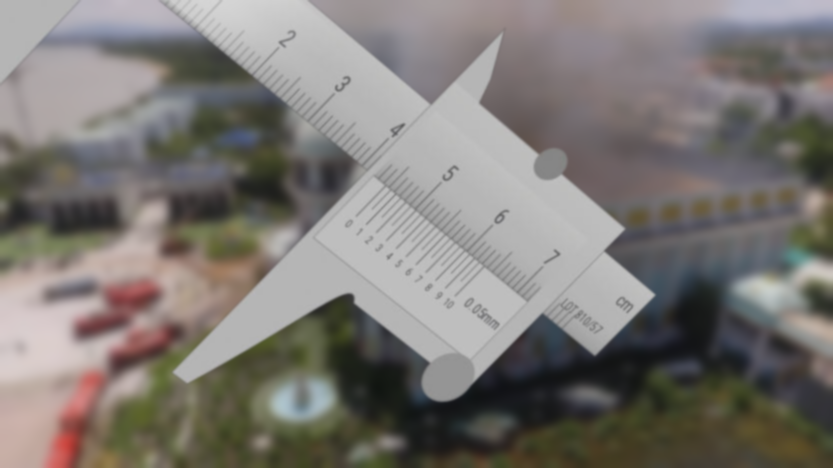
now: 44.5
